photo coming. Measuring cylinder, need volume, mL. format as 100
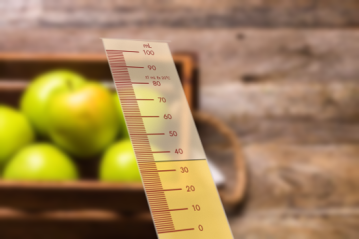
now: 35
